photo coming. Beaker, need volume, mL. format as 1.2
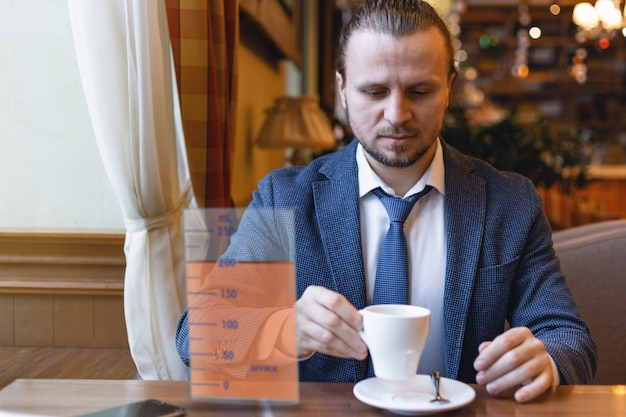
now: 200
